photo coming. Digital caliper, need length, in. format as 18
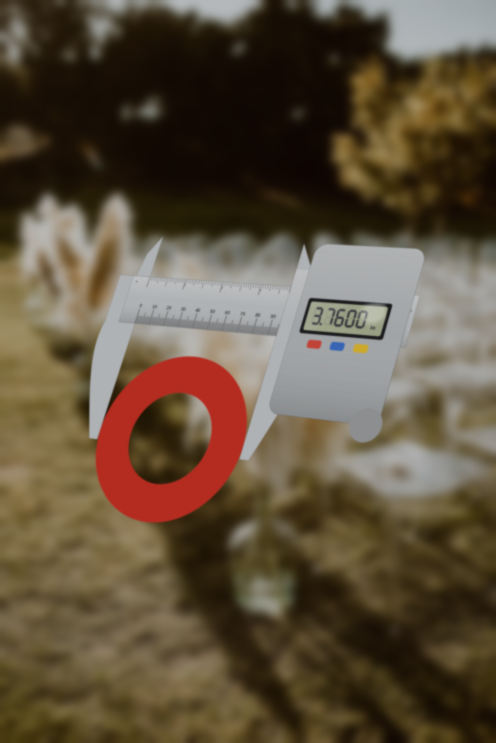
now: 3.7600
